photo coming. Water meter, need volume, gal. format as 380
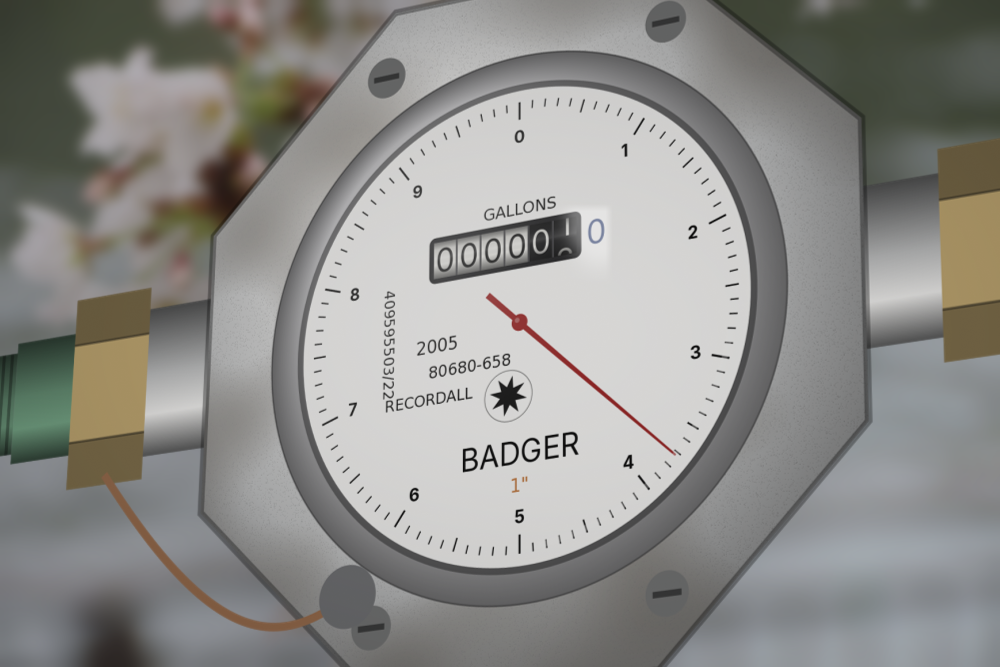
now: 13.7
